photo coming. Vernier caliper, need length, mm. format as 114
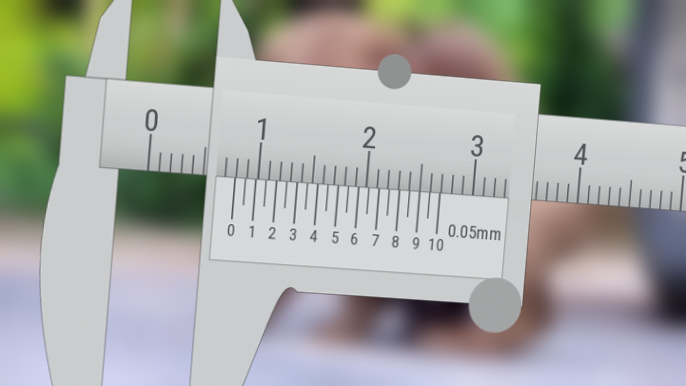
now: 7.9
